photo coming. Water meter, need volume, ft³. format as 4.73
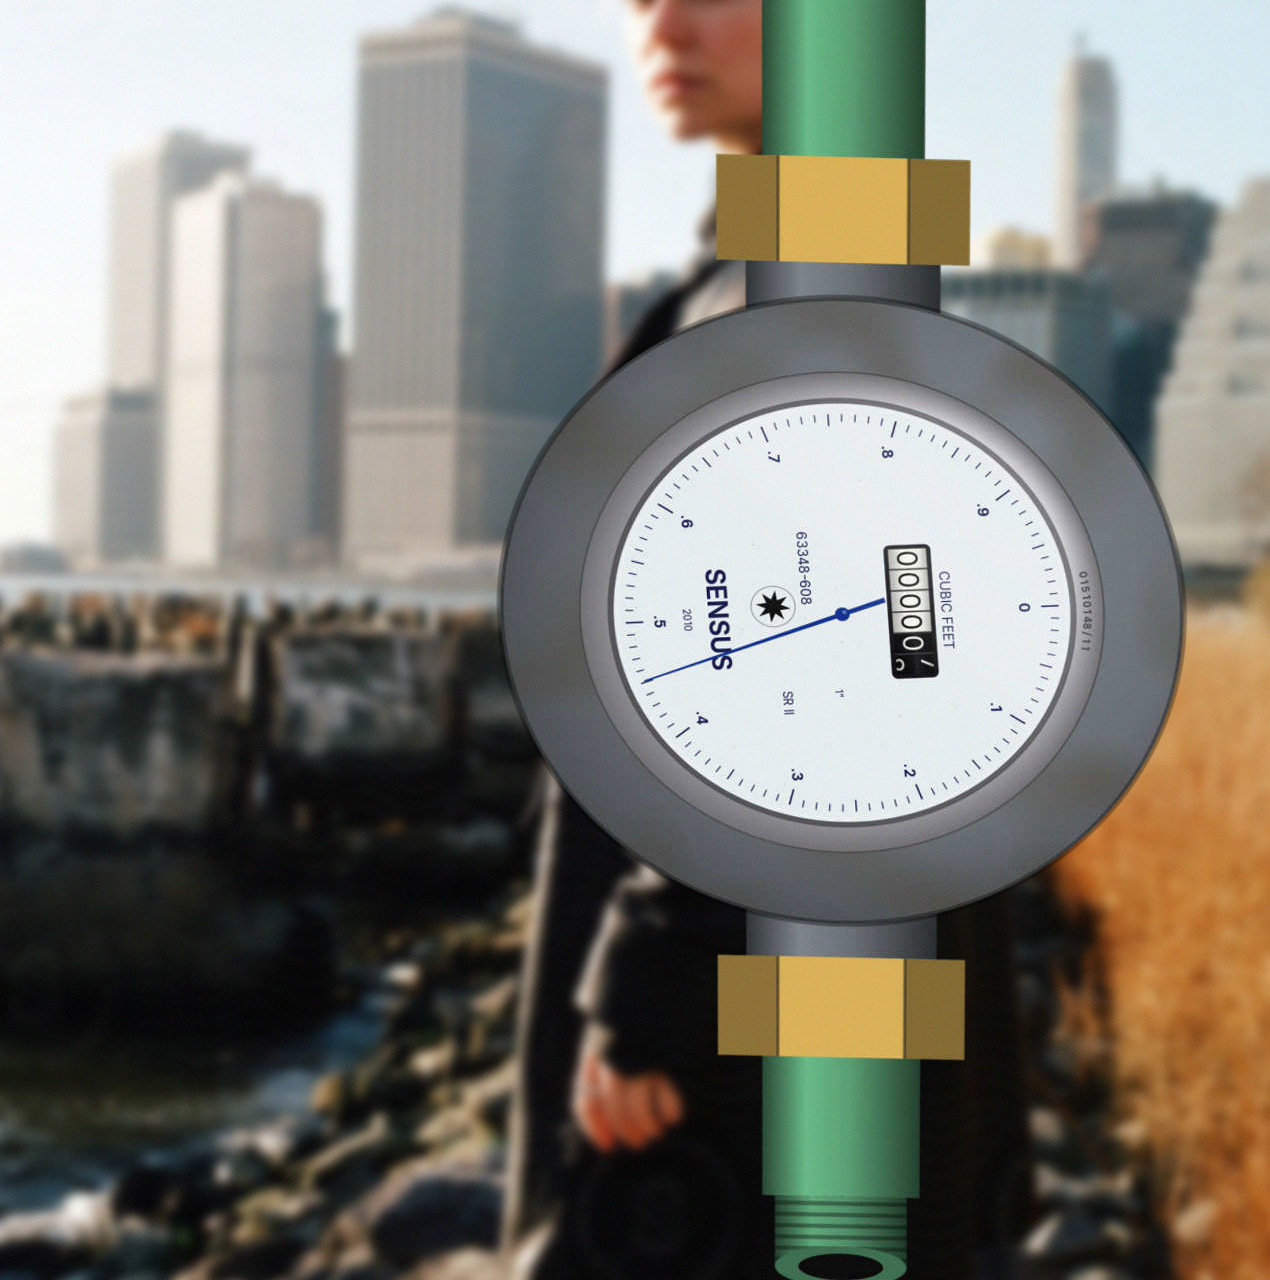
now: 7.45
